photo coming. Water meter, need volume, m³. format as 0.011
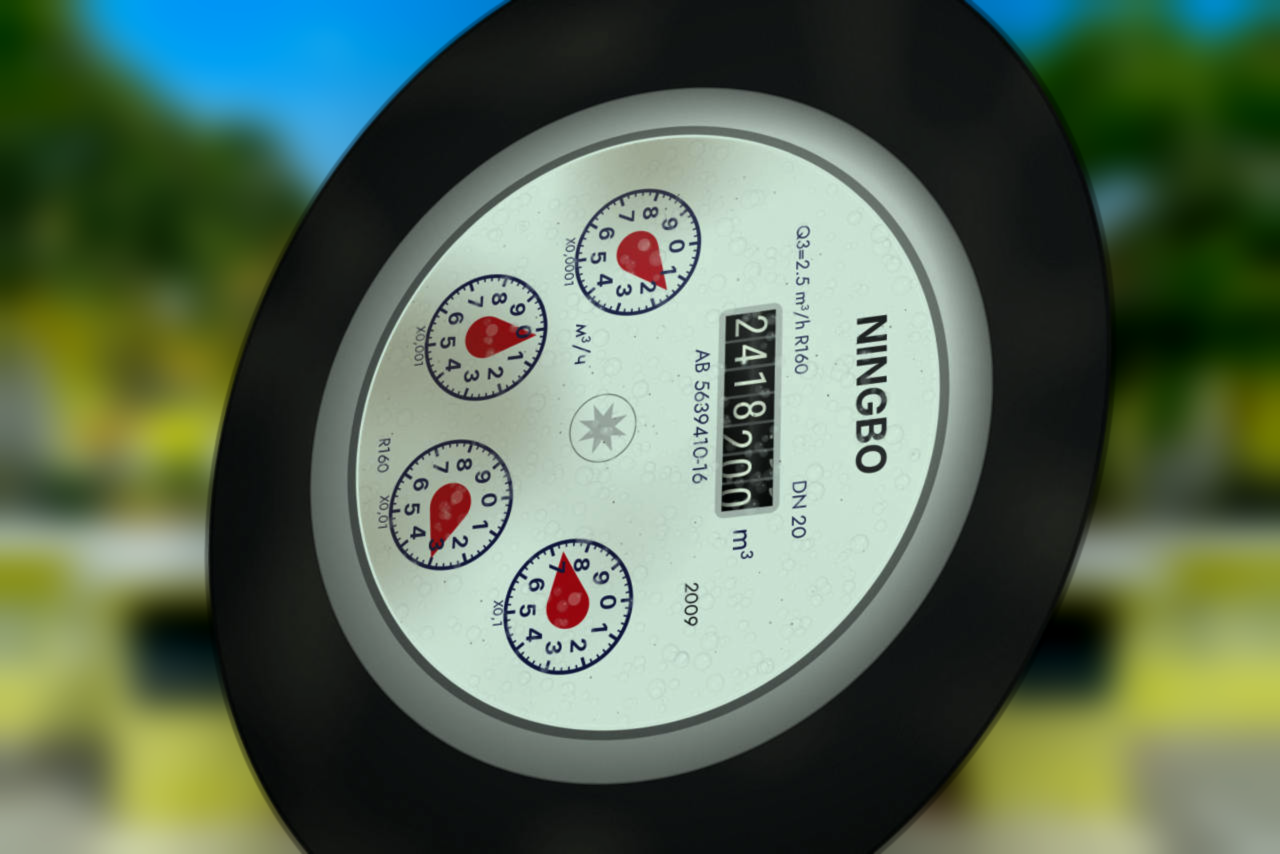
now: 2418199.7301
